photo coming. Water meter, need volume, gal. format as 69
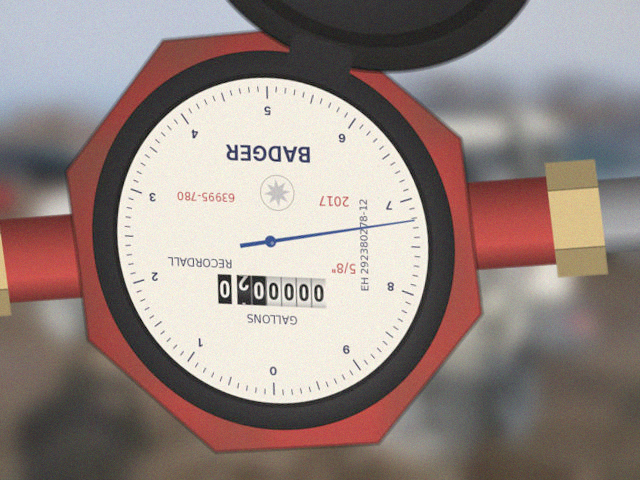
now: 17.2
